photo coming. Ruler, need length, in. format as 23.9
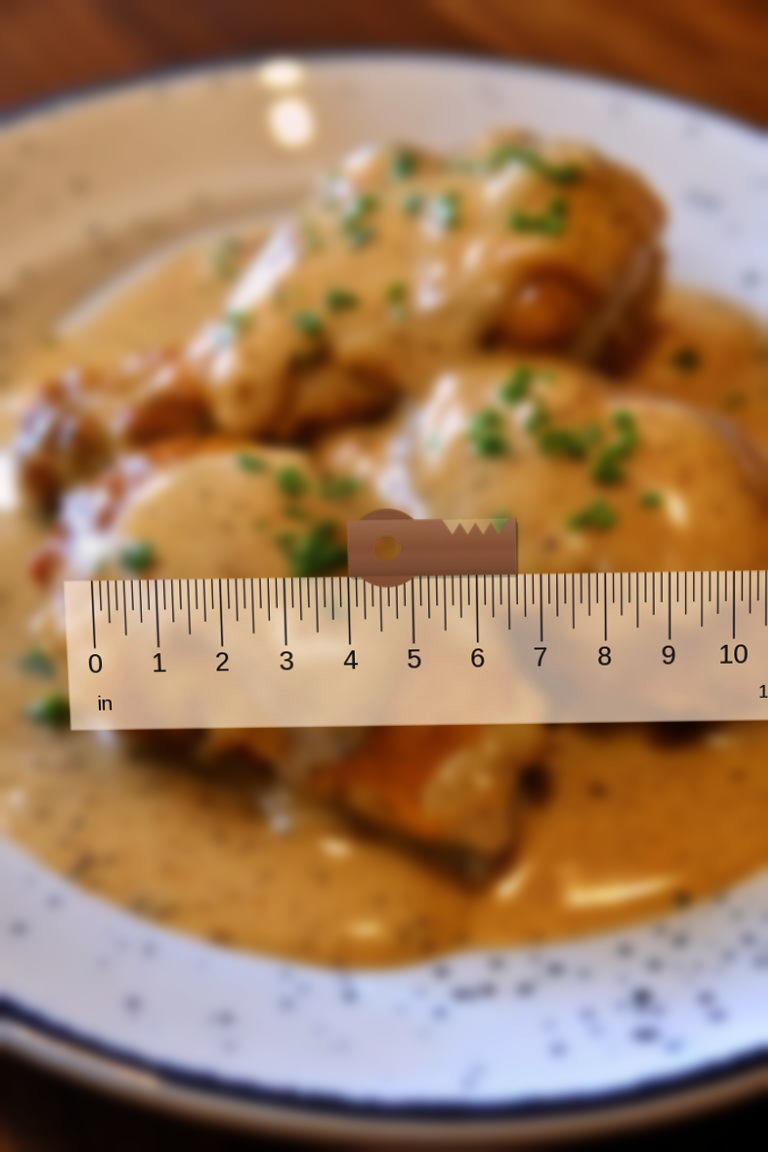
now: 2.625
